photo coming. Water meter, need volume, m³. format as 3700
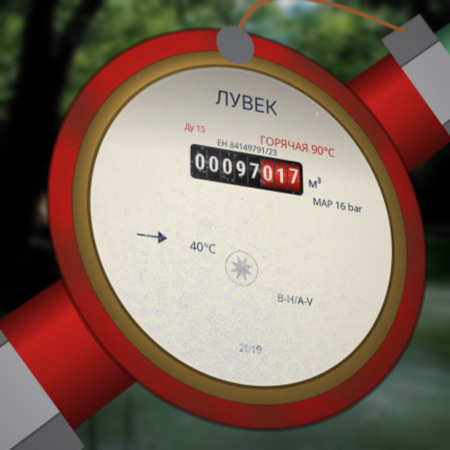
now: 97.017
